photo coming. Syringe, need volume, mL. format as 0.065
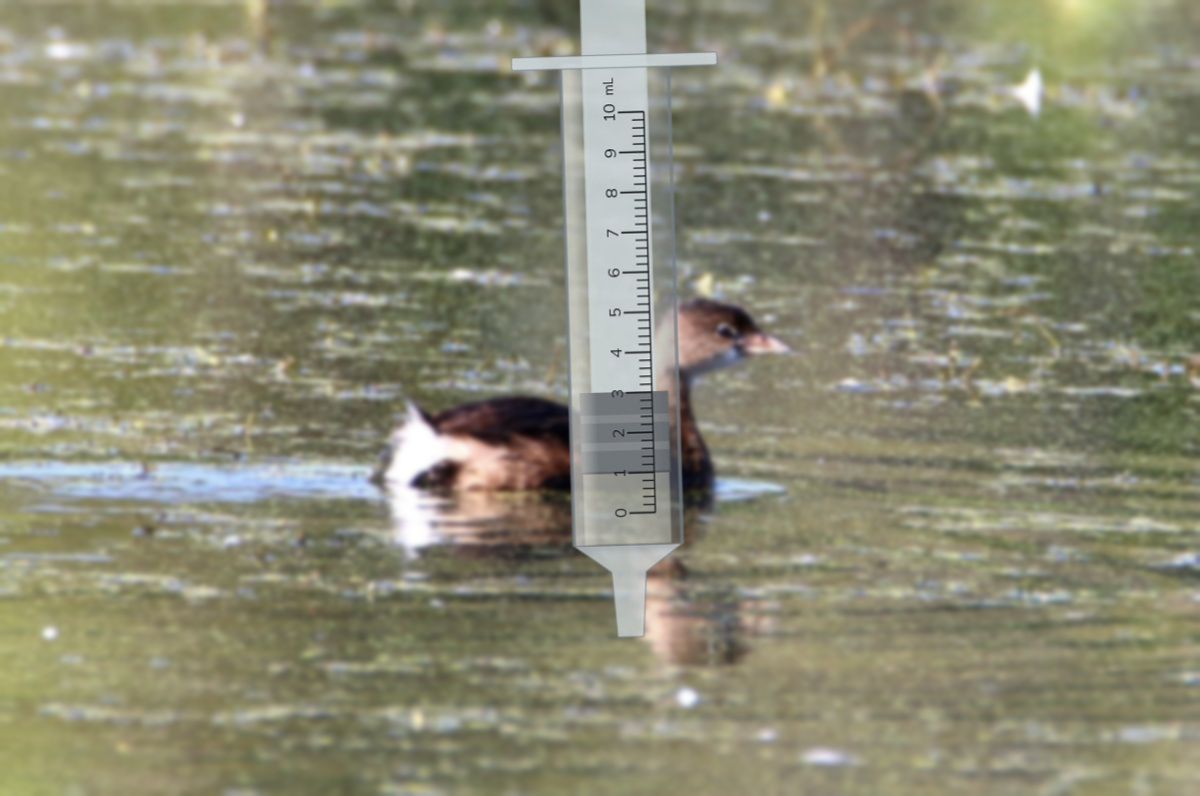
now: 1
